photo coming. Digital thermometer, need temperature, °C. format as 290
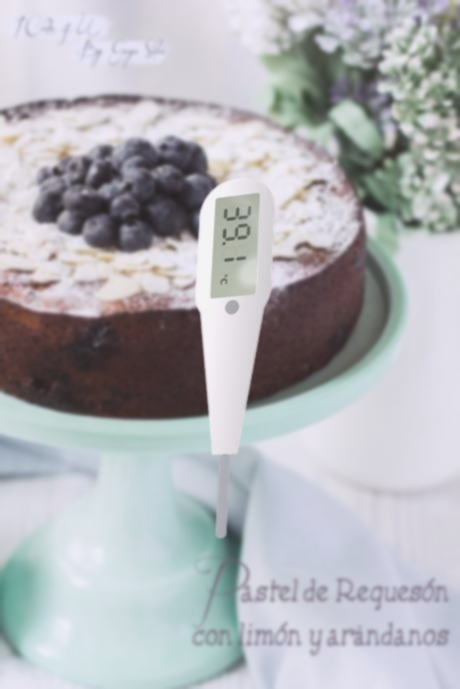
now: 39.1
